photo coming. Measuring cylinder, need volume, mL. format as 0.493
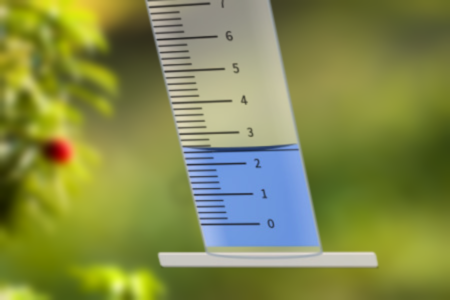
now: 2.4
